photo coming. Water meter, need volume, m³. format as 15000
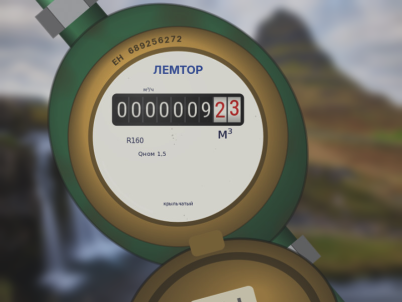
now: 9.23
